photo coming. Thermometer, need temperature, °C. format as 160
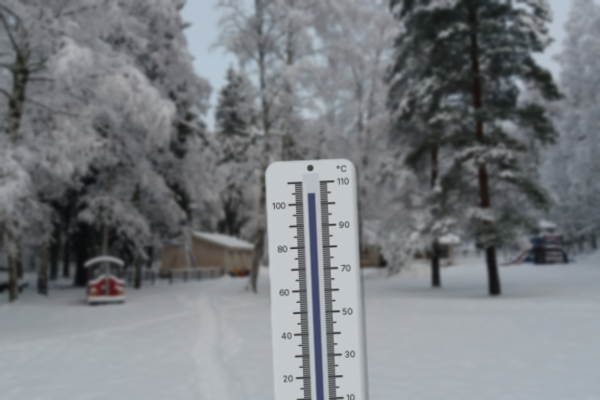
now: 105
